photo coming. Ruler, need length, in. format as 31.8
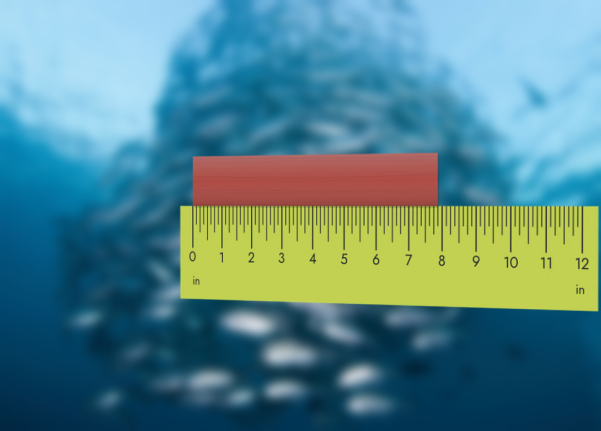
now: 7.875
